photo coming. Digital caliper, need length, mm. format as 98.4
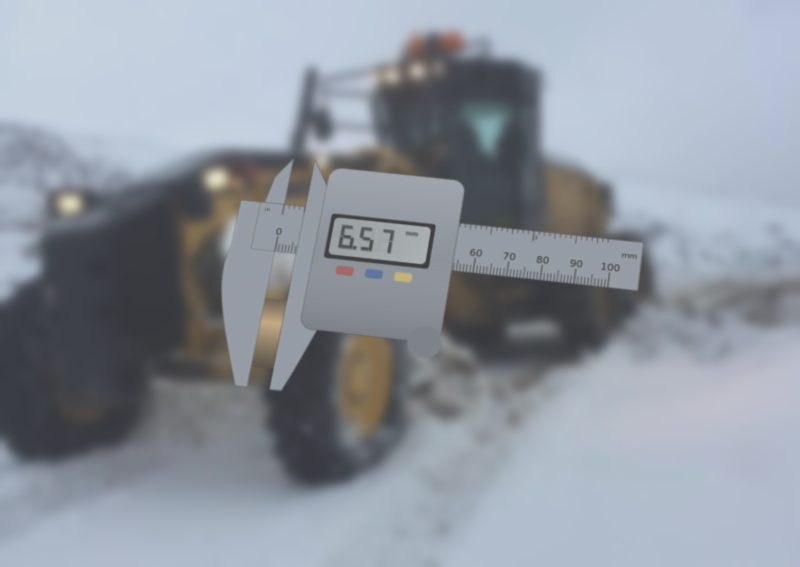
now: 6.57
